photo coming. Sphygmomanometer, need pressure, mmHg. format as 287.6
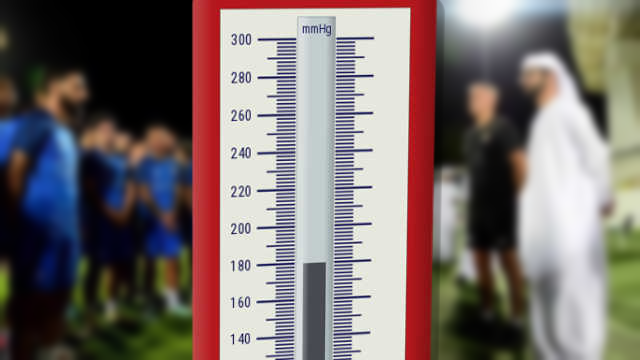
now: 180
